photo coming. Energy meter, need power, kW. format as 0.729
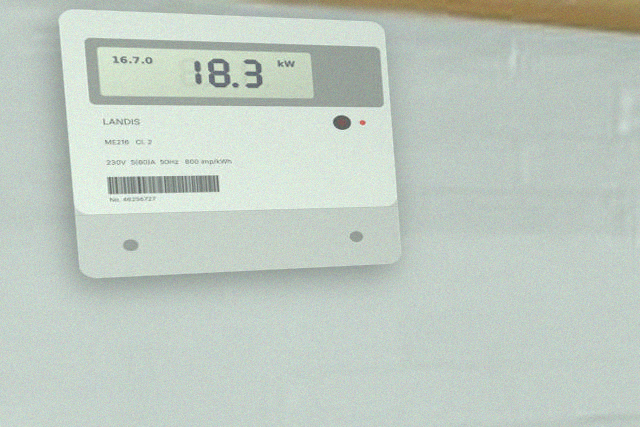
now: 18.3
